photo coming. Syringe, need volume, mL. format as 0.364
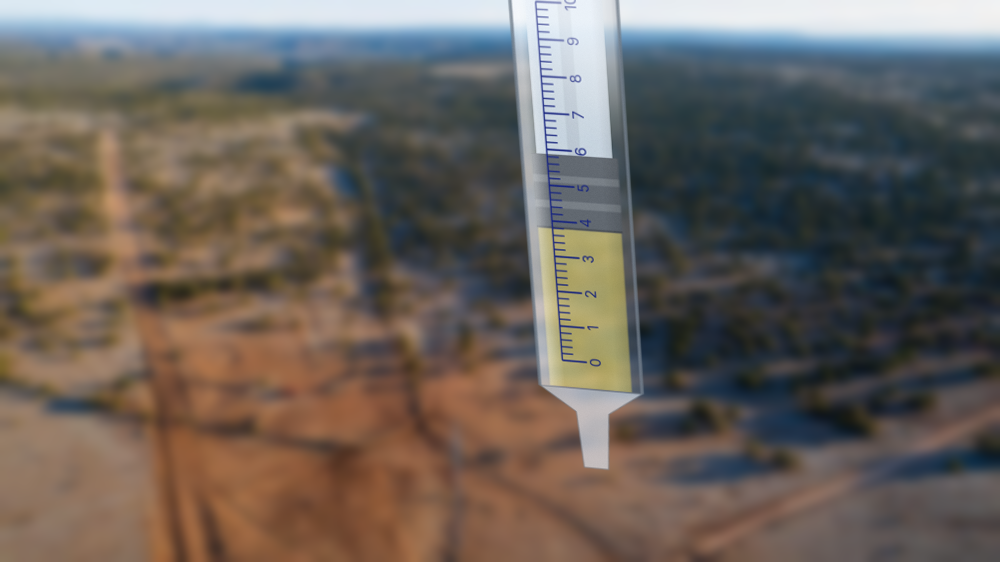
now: 3.8
